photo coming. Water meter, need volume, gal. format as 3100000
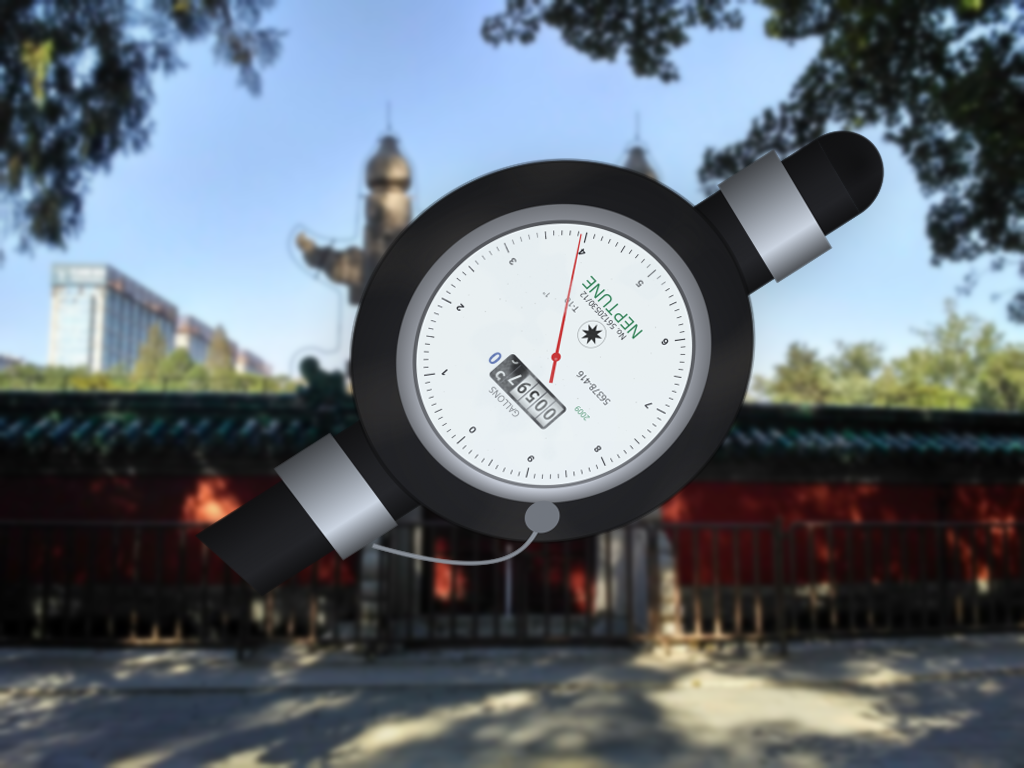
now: 59753.9
